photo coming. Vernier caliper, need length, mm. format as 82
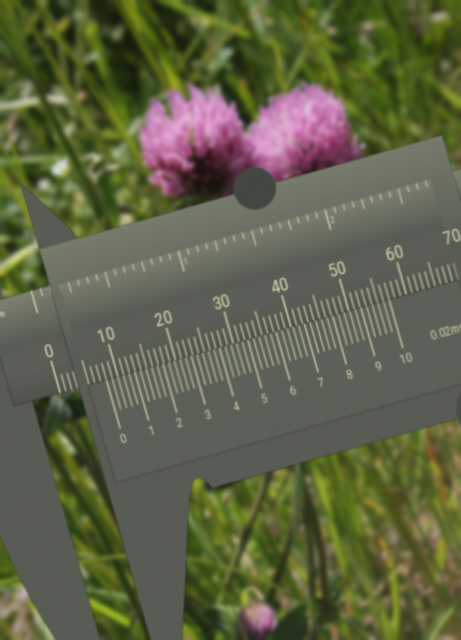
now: 8.0
